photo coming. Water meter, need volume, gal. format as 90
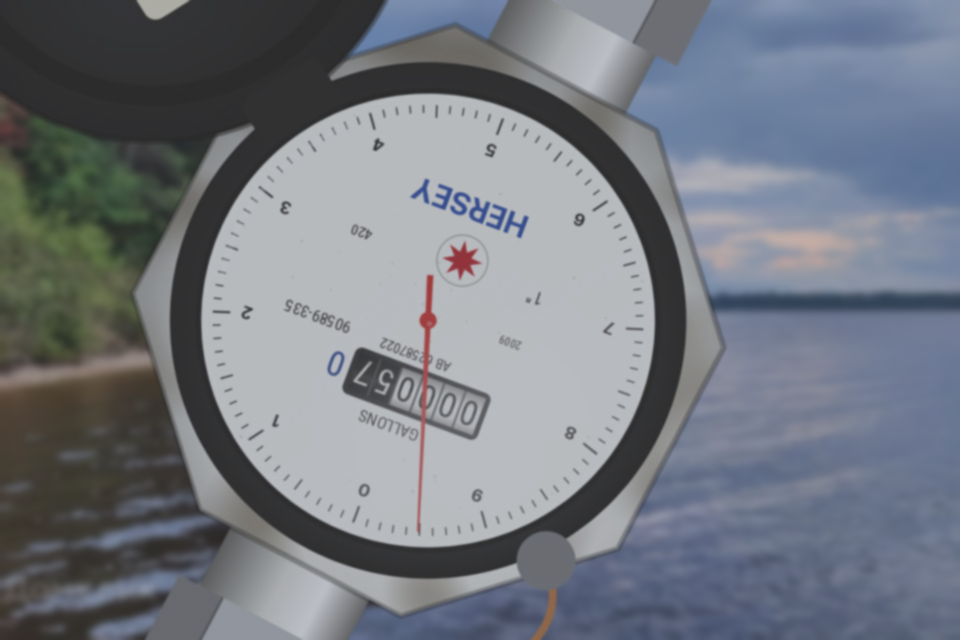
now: 569.5
